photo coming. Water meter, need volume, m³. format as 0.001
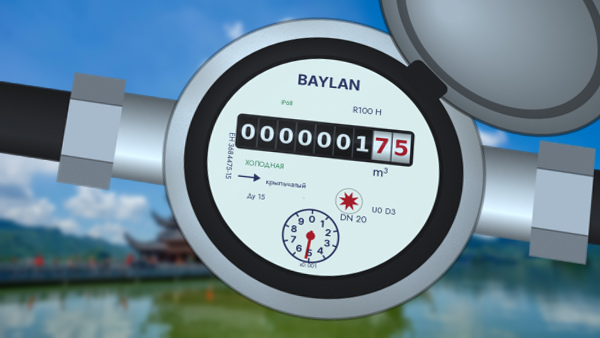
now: 1.755
